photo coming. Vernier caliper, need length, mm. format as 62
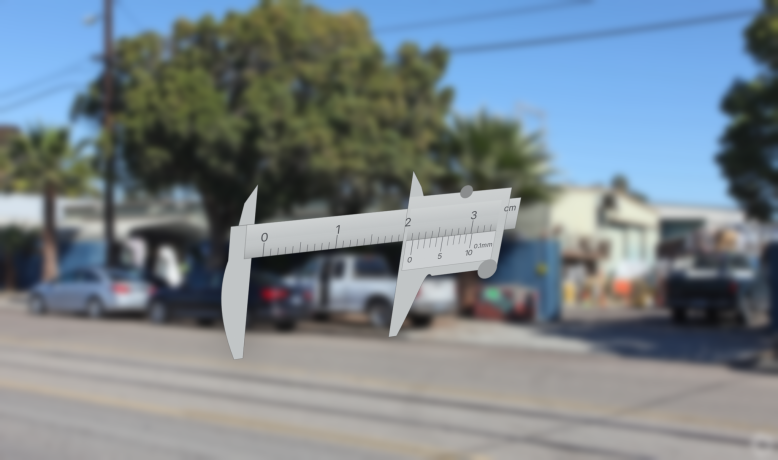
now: 21.2
